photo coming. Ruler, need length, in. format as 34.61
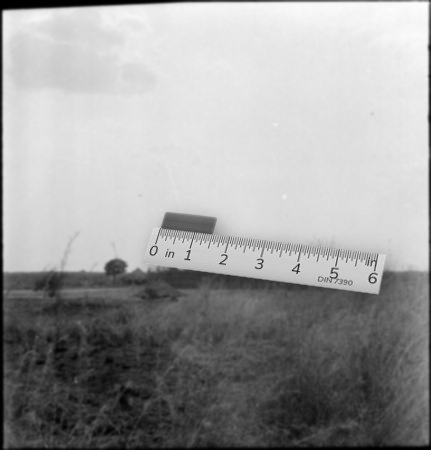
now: 1.5
